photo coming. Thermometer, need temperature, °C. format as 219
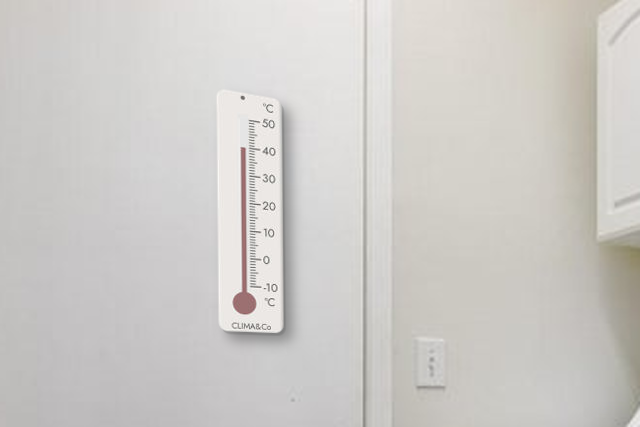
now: 40
